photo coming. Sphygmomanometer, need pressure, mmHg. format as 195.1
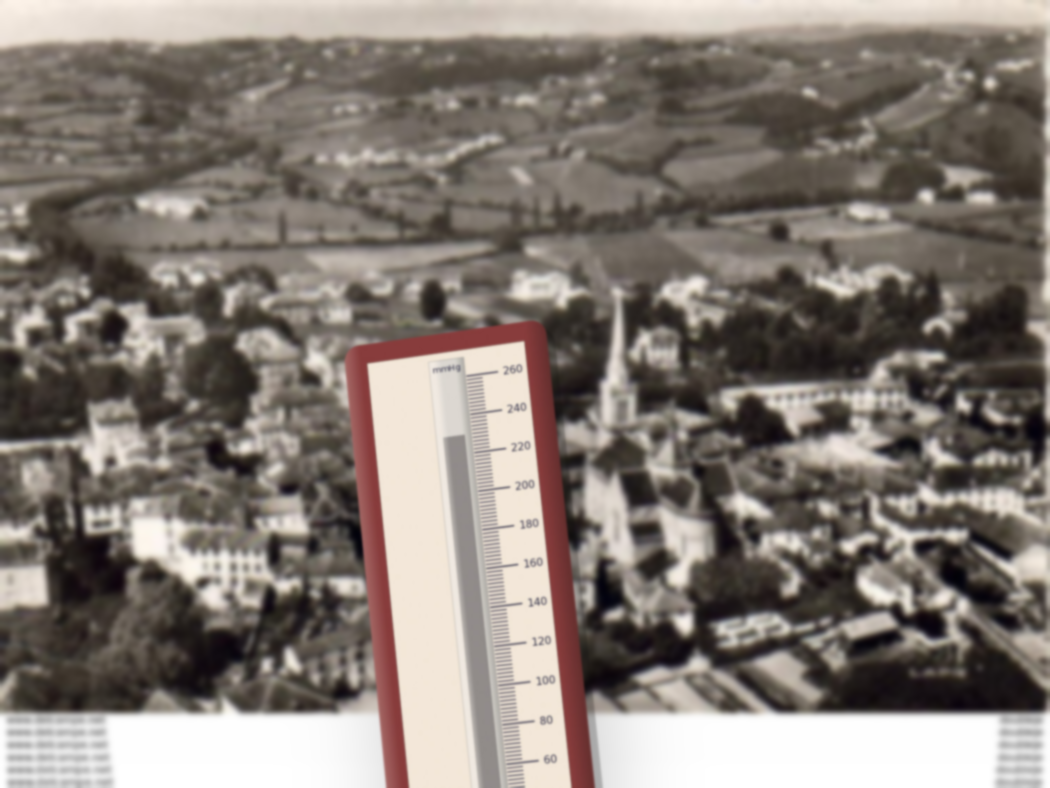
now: 230
